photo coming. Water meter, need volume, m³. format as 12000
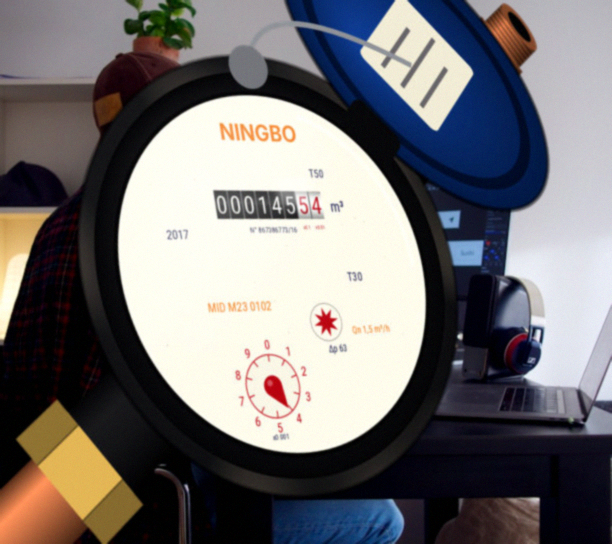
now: 145.544
